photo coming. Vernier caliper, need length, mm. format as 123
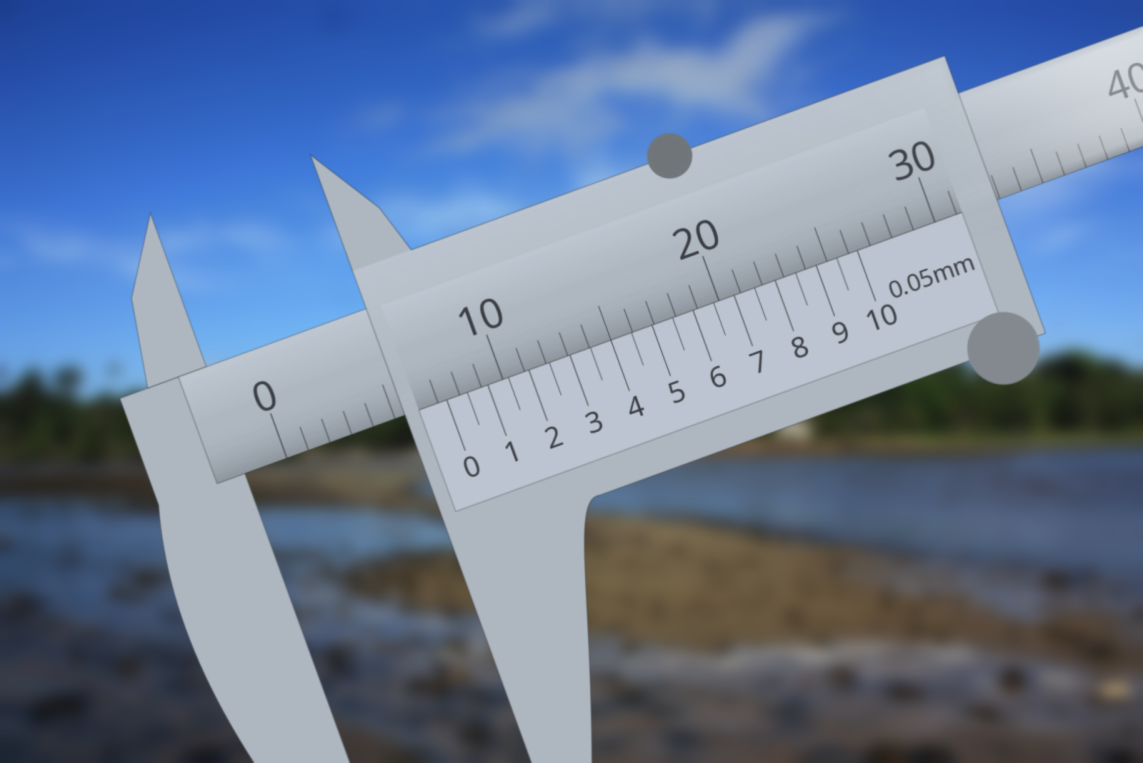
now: 7.4
